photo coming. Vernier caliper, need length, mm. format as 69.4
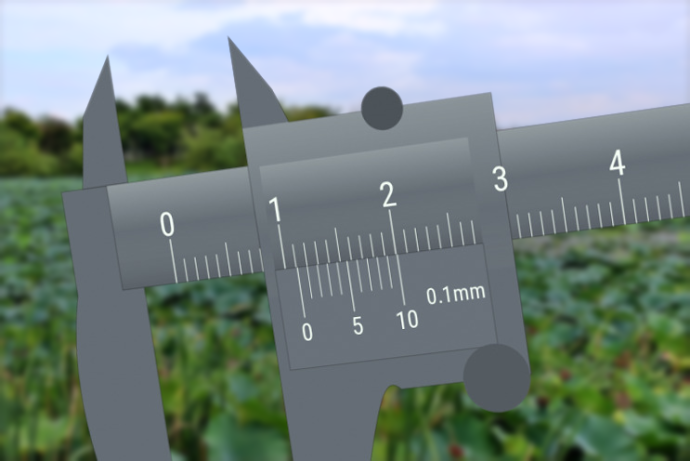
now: 11.1
